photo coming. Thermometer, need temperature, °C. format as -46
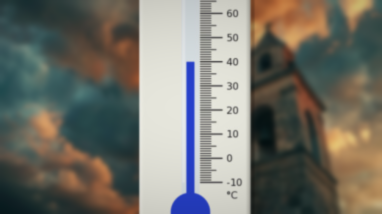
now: 40
